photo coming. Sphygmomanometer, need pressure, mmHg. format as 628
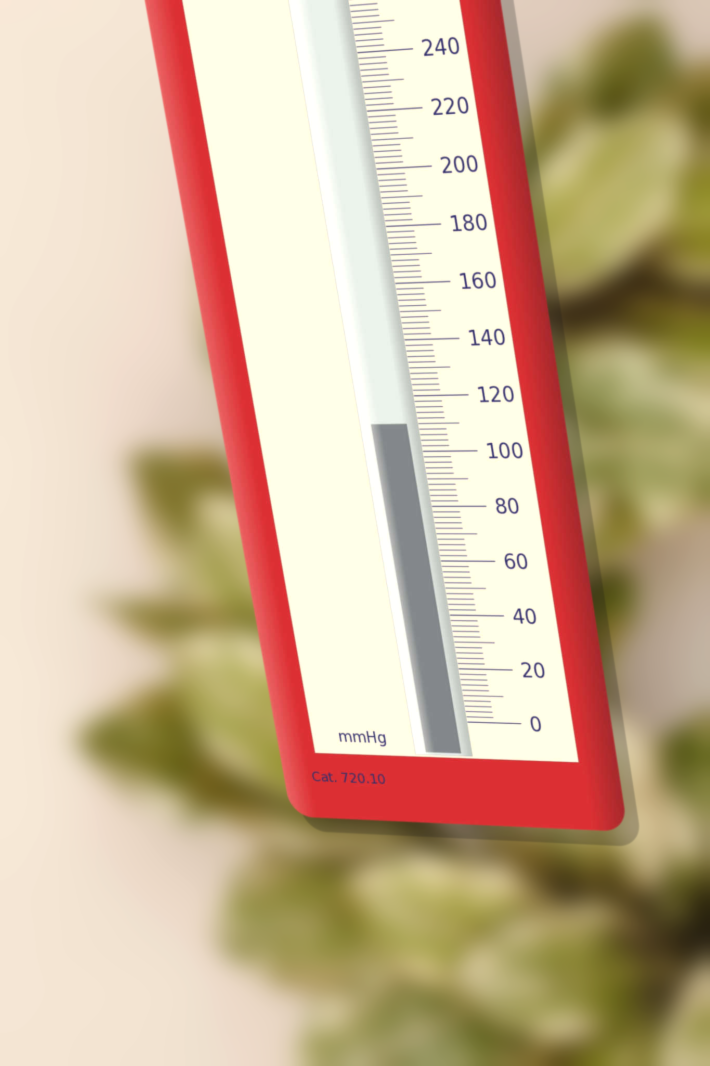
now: 110
